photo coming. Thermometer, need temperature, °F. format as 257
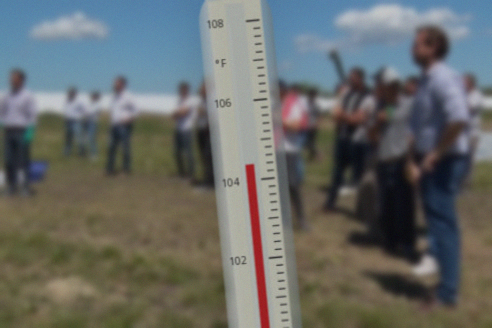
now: 104.4
